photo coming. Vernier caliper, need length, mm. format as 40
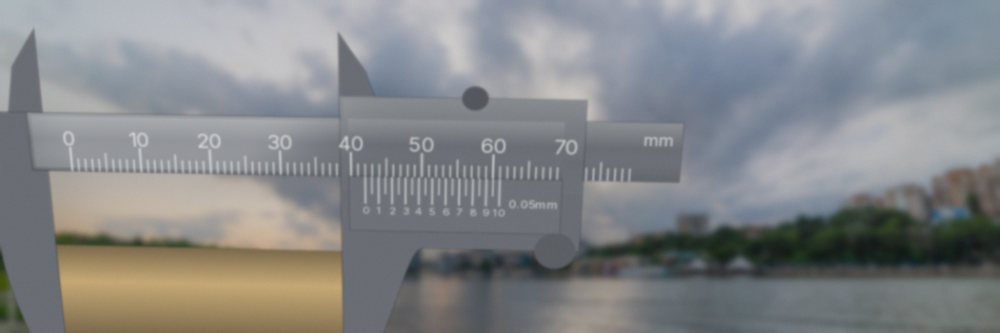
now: 42.0
